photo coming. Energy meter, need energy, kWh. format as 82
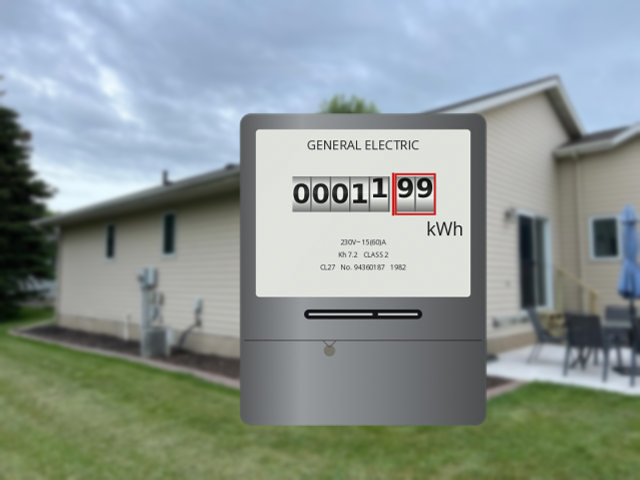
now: 11.99
